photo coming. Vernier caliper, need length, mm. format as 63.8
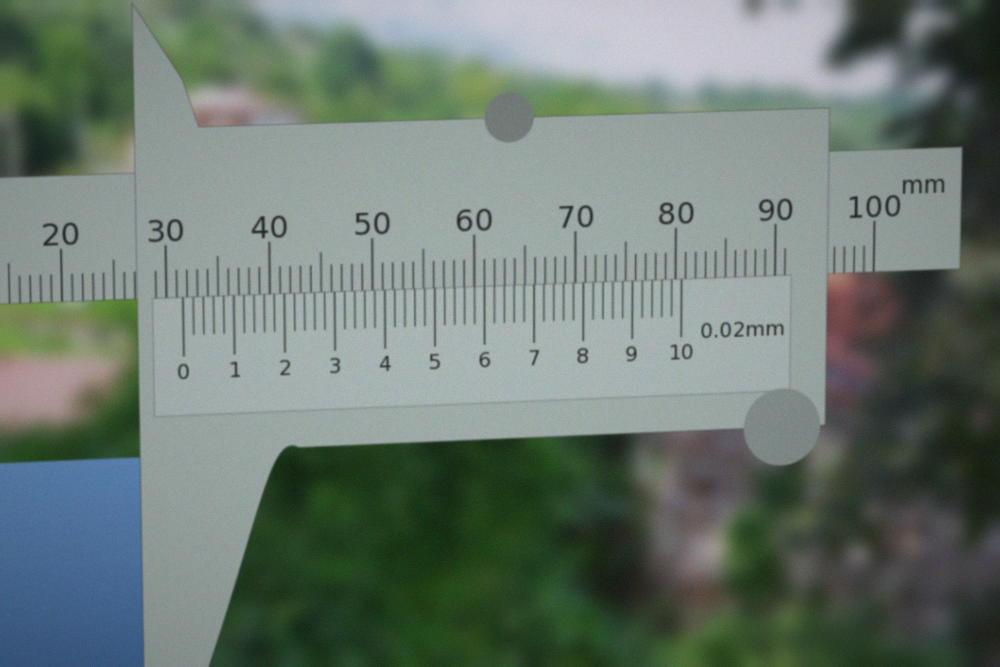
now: 31.6
